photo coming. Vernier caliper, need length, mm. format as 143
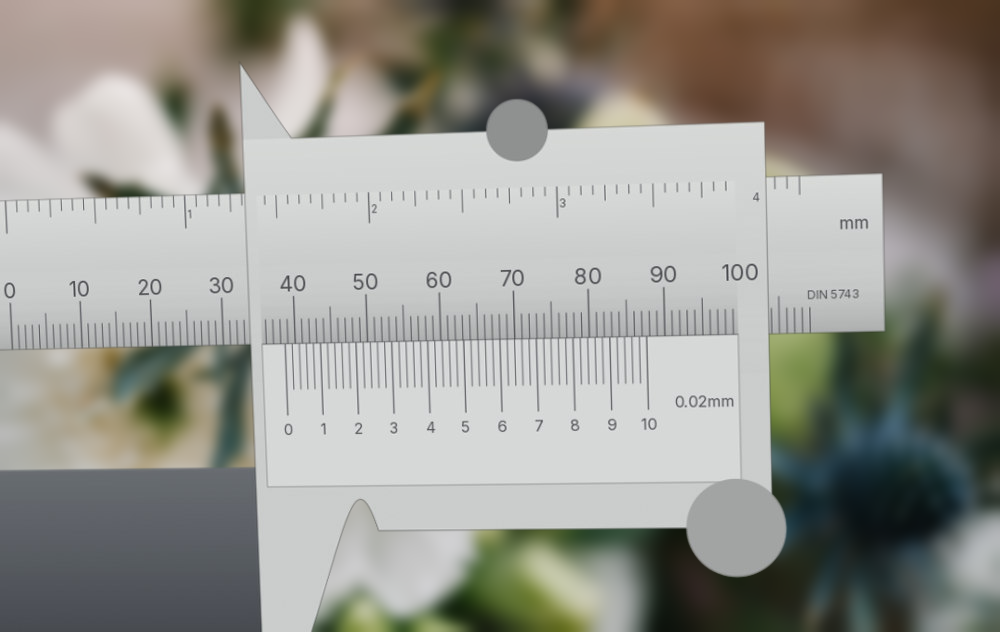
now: 38.6
